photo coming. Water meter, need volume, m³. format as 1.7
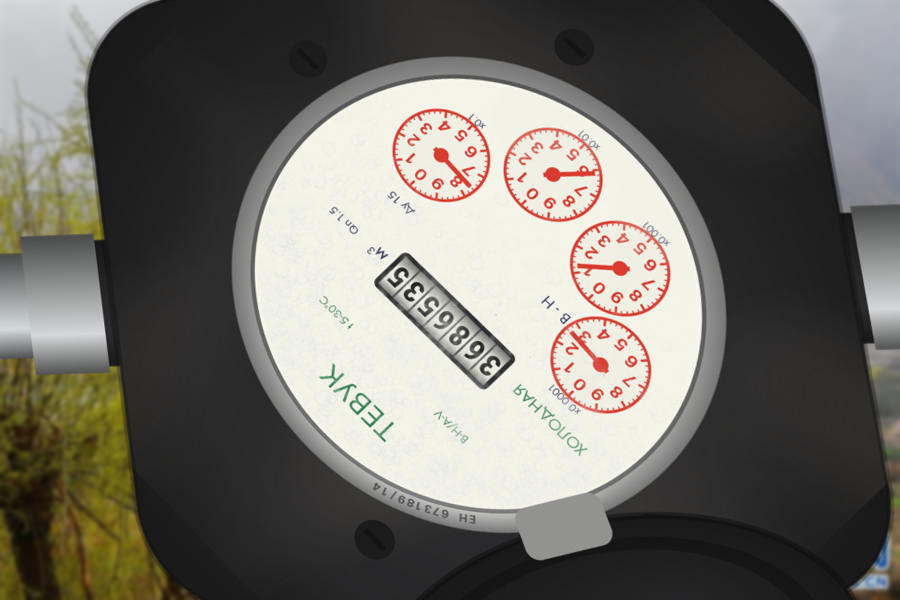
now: 3686535.7612
